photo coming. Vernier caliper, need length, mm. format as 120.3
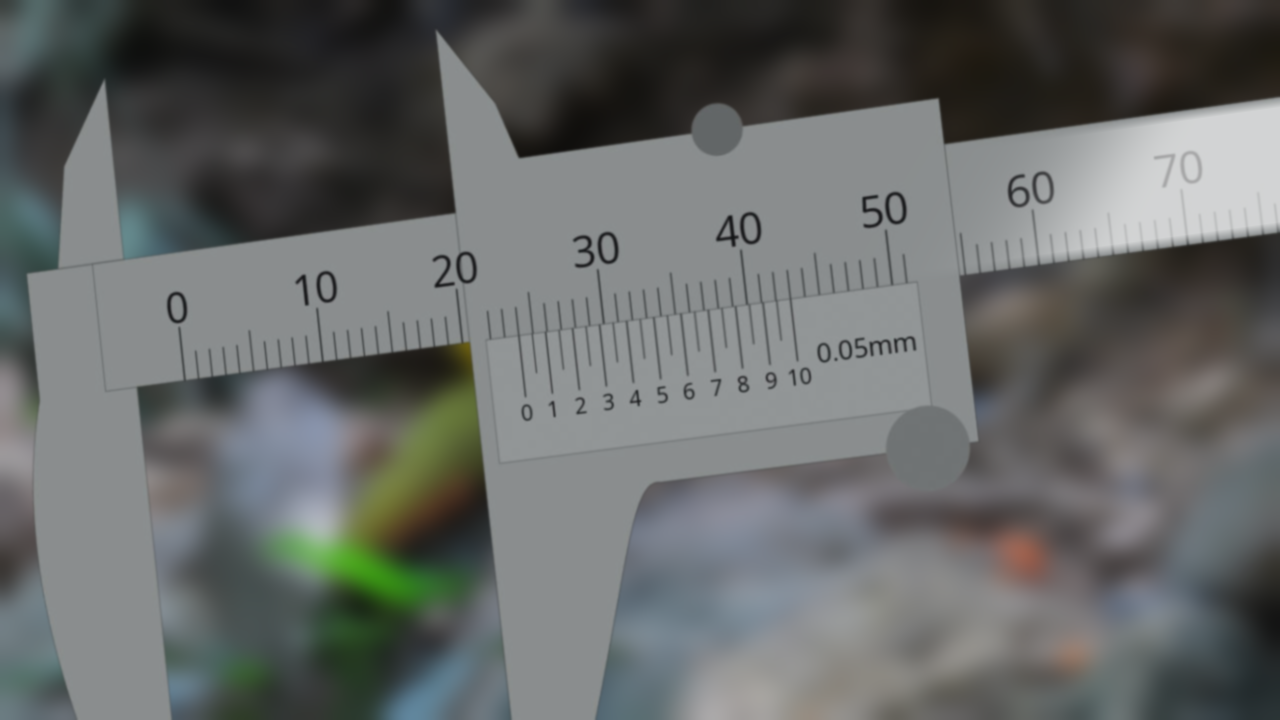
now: 24.0
